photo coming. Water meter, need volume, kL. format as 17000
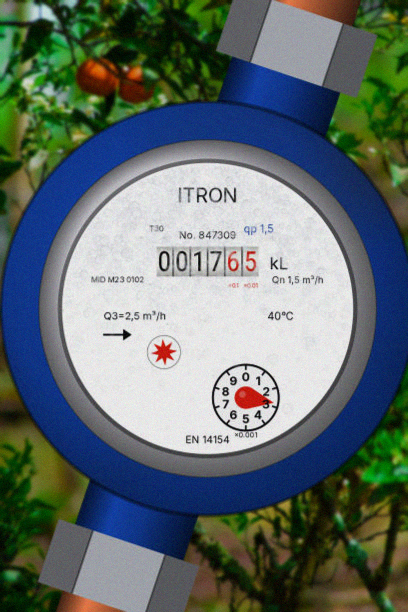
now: 17.652
